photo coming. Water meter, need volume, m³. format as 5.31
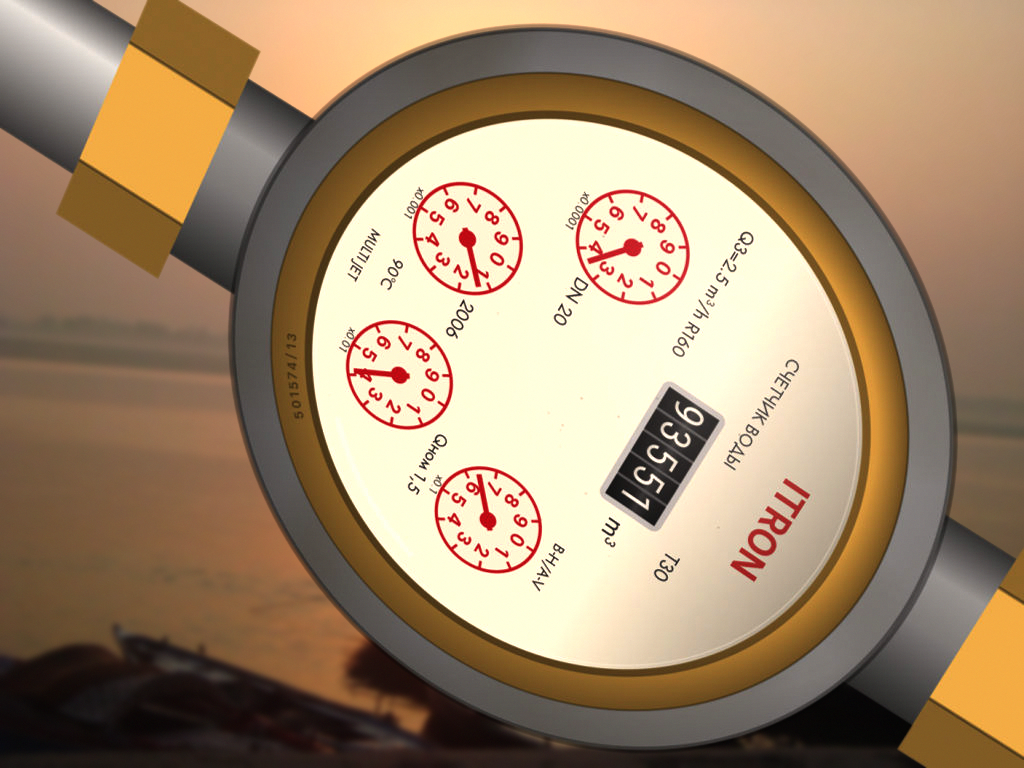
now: 93551.6413
